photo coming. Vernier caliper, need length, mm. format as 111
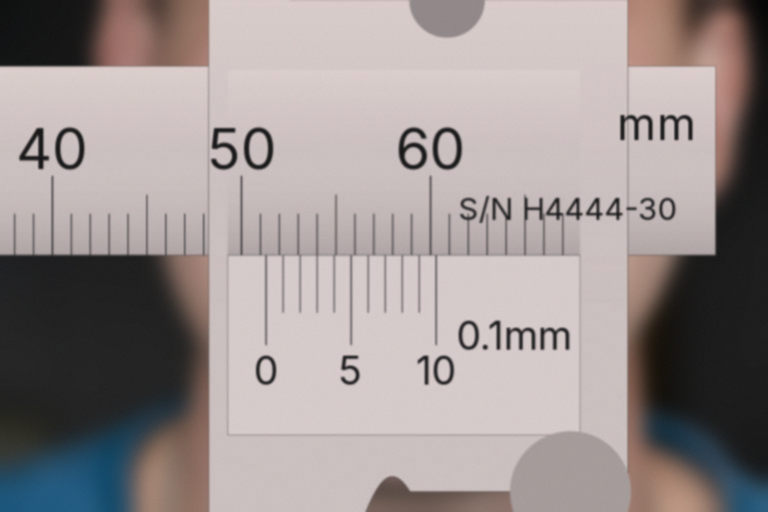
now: 51.3
